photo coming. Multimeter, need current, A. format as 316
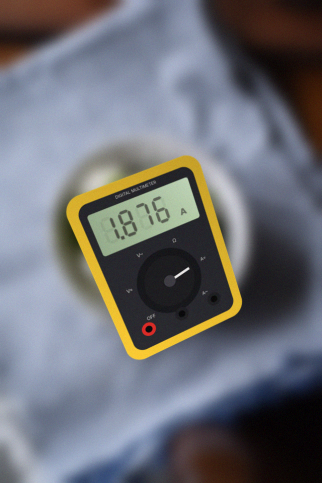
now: 1.876
